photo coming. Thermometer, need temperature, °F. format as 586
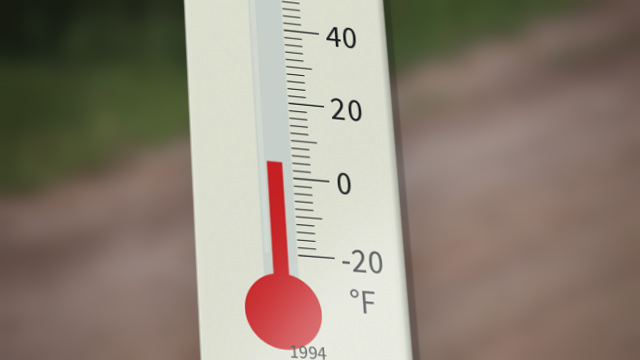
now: 4
